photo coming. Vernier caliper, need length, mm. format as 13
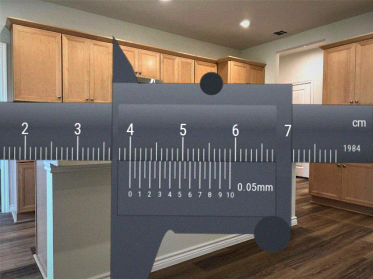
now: 40.0
